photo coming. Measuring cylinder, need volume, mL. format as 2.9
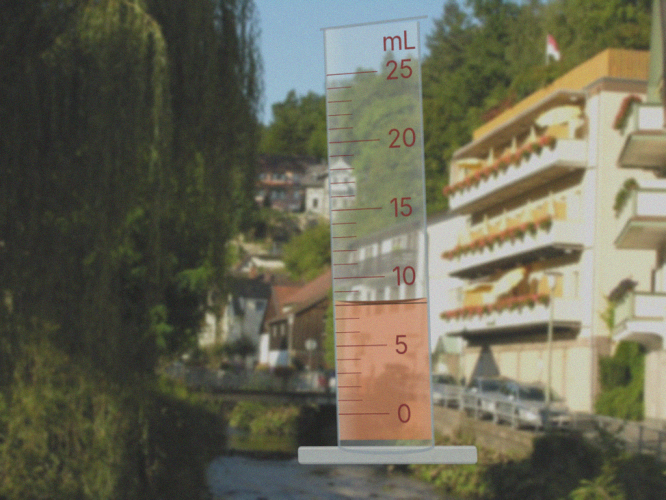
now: 8
